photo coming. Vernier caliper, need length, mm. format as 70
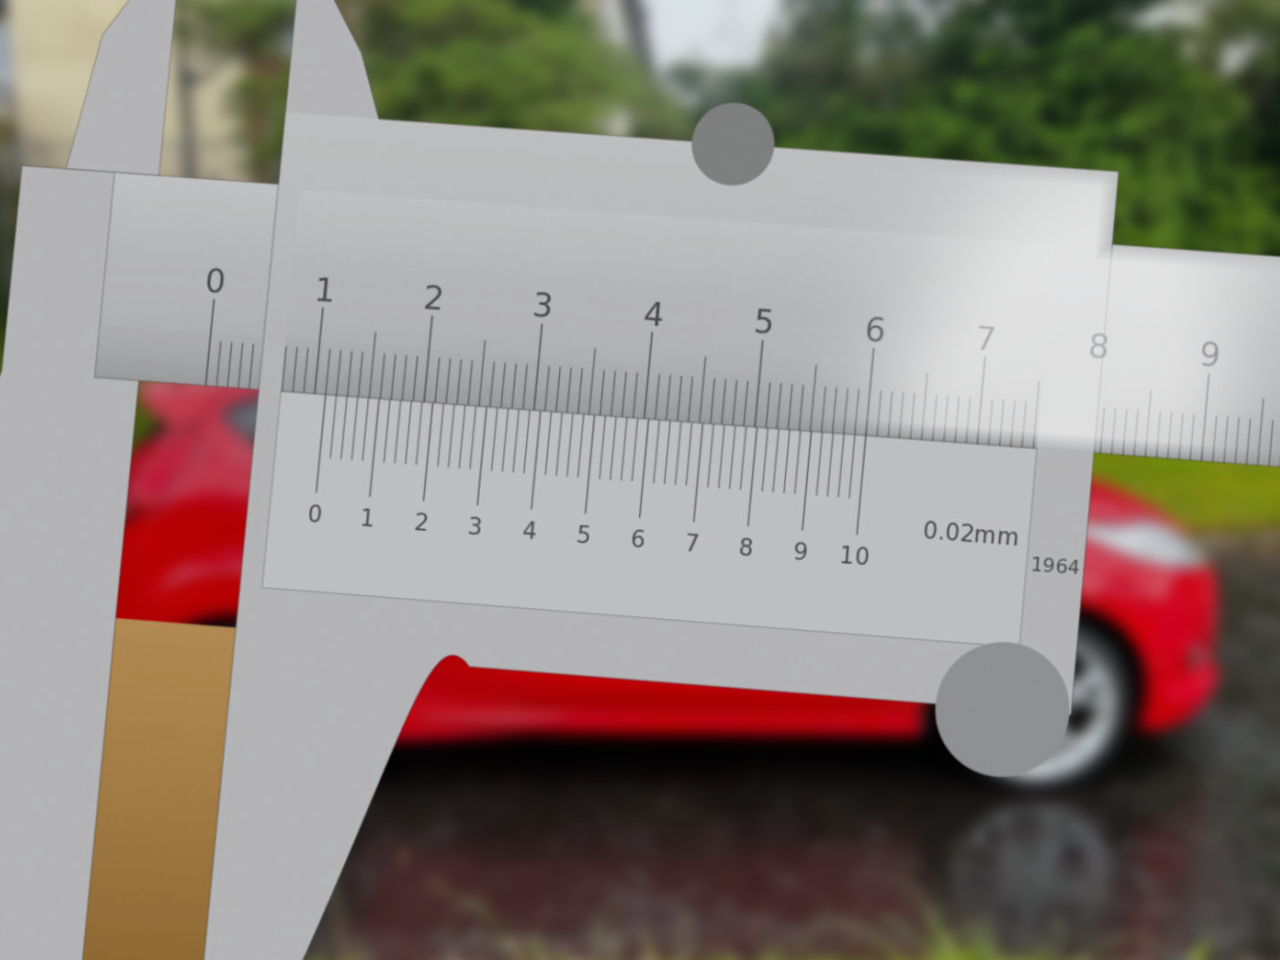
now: 11.0
